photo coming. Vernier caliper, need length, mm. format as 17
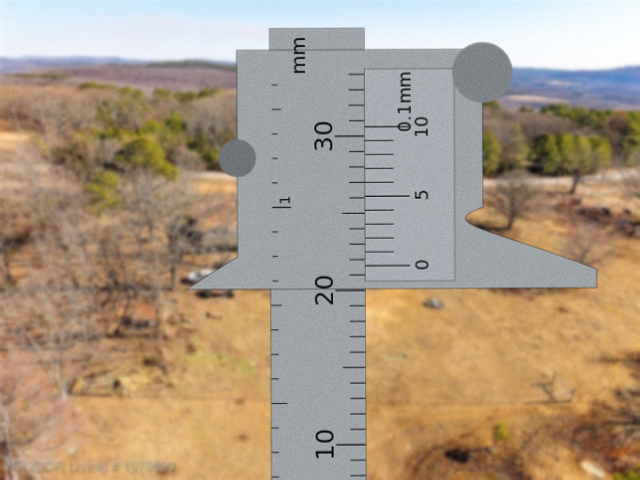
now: 21.6
